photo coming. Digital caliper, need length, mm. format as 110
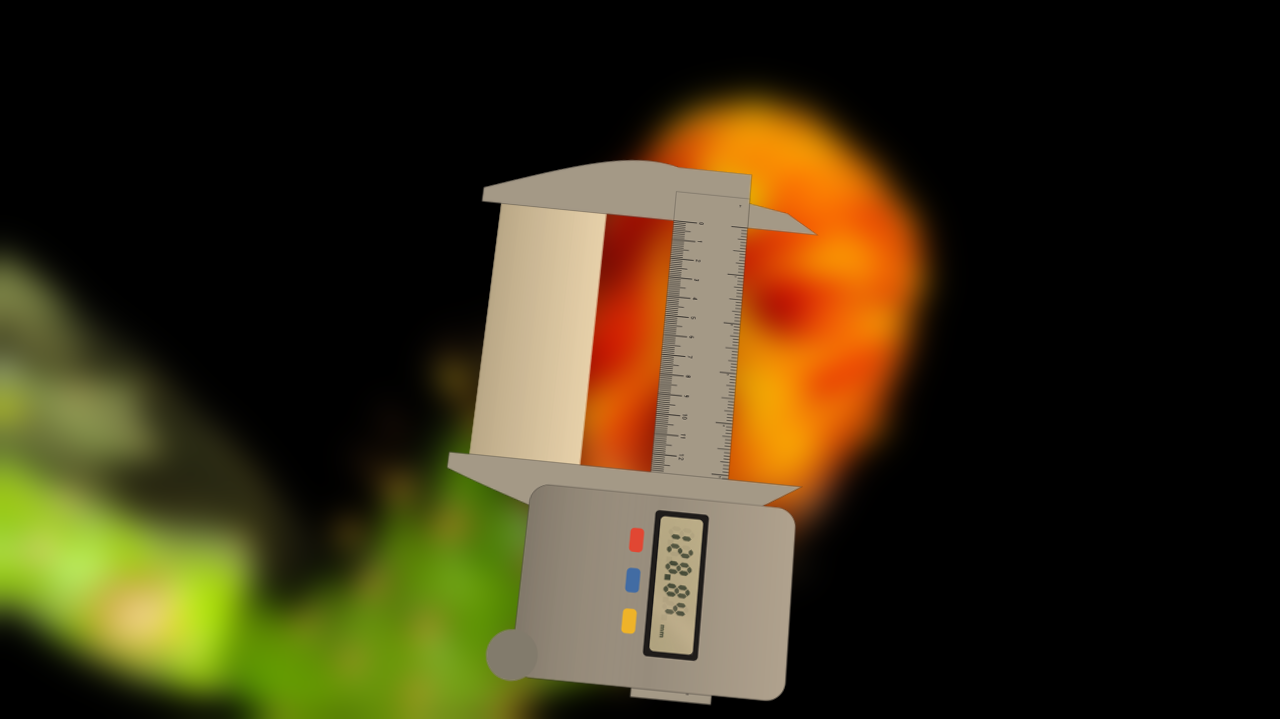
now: 128.84
